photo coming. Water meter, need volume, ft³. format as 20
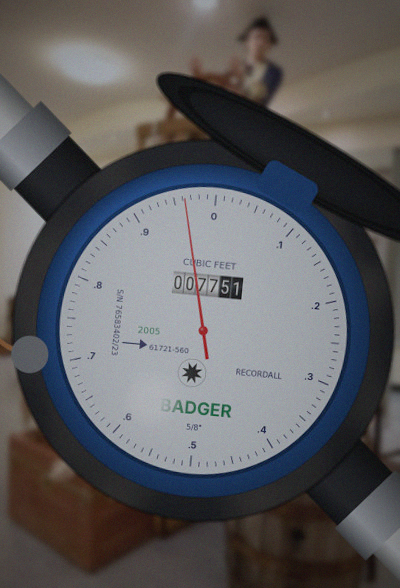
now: 7750.96
